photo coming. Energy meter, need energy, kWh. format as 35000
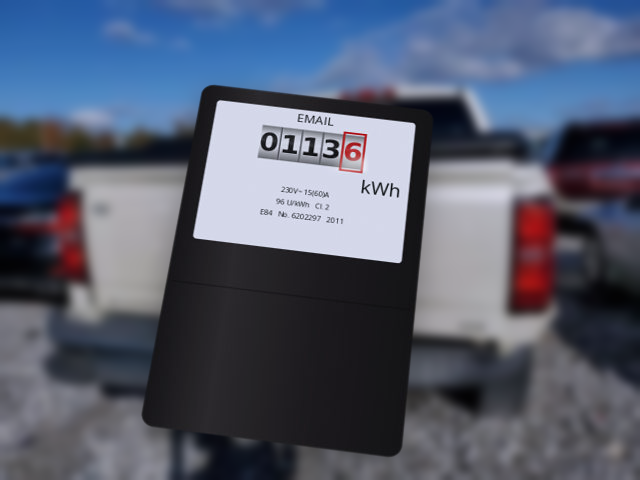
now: 113.6
